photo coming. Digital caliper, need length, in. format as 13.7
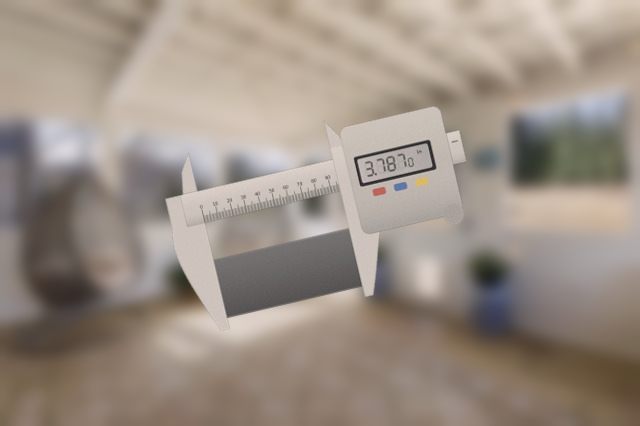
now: 3.7870
